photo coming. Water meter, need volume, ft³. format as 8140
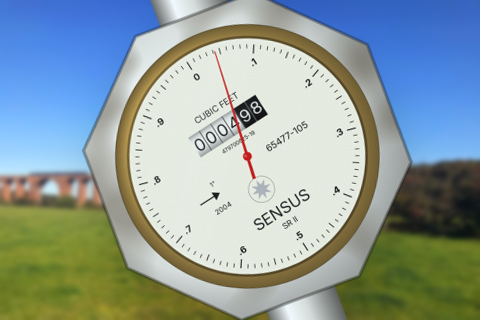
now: 498.04
